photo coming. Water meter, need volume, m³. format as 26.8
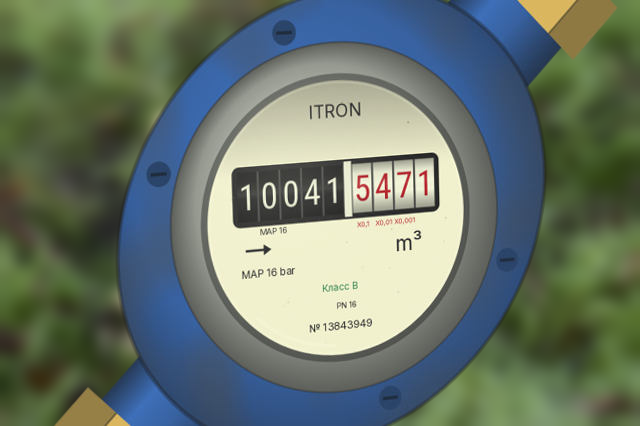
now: 10041.5471
